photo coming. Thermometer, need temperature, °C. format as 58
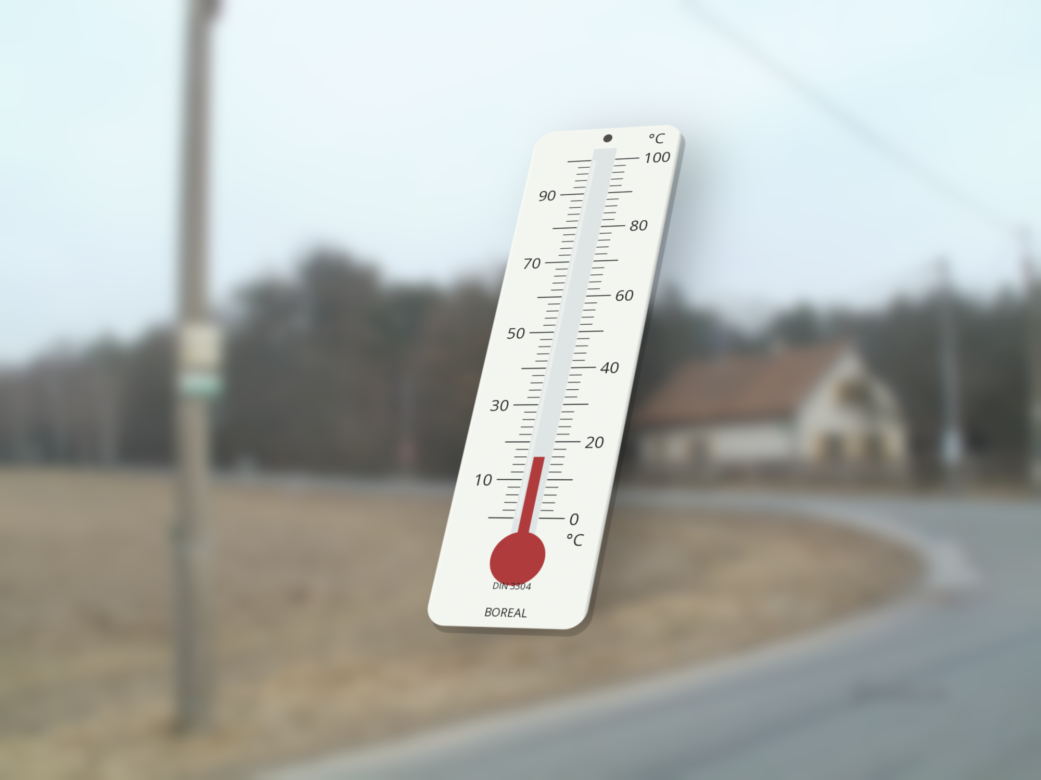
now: 16
